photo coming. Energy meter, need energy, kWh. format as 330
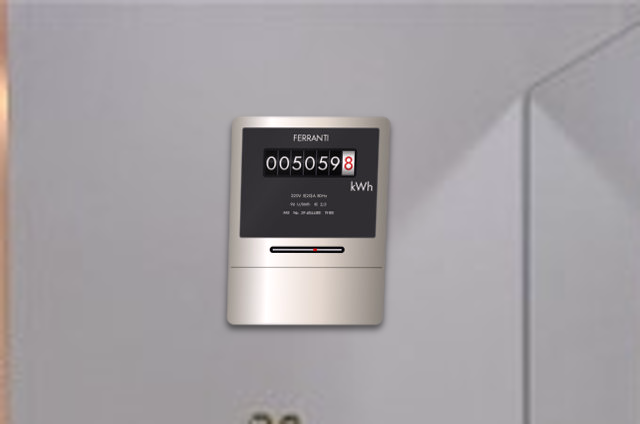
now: 5059.8
